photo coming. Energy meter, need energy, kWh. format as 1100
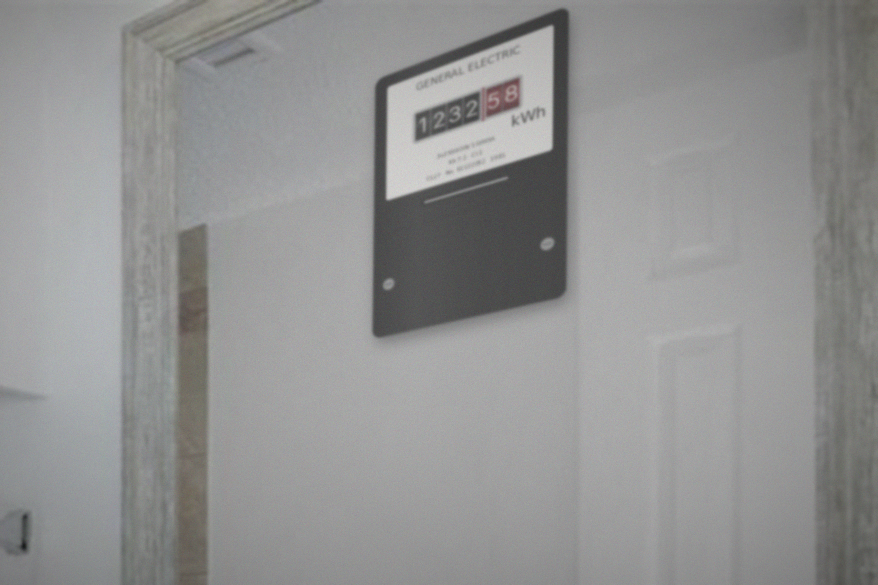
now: 1232.58
